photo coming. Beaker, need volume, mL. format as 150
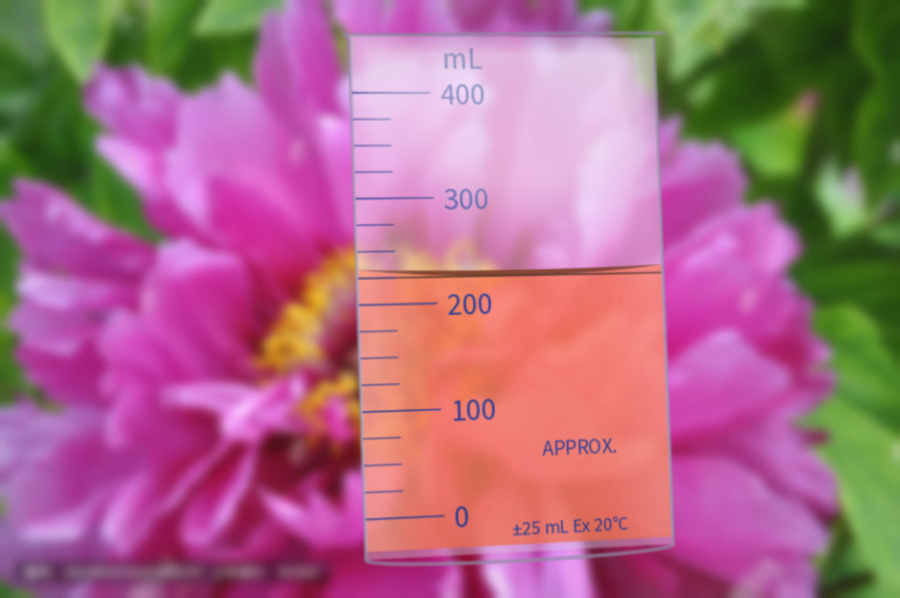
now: 225
